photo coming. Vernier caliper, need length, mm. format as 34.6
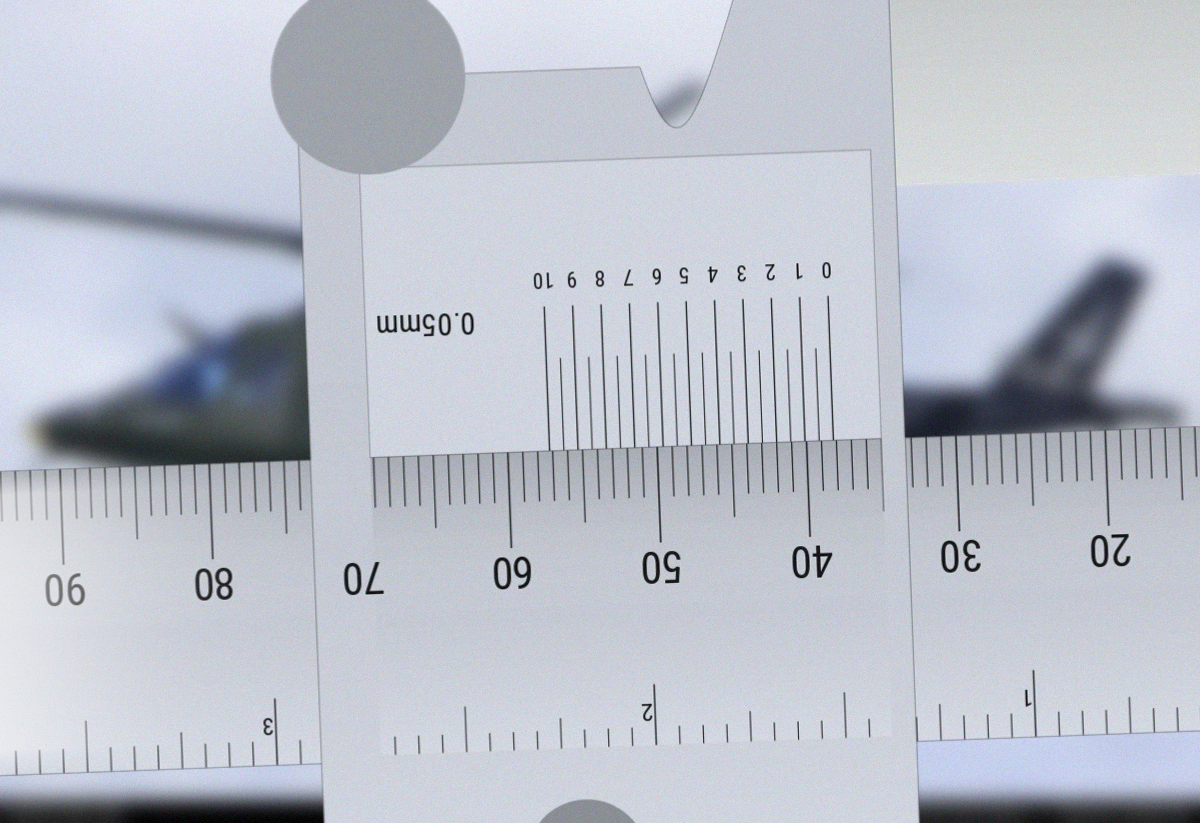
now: 38.2
